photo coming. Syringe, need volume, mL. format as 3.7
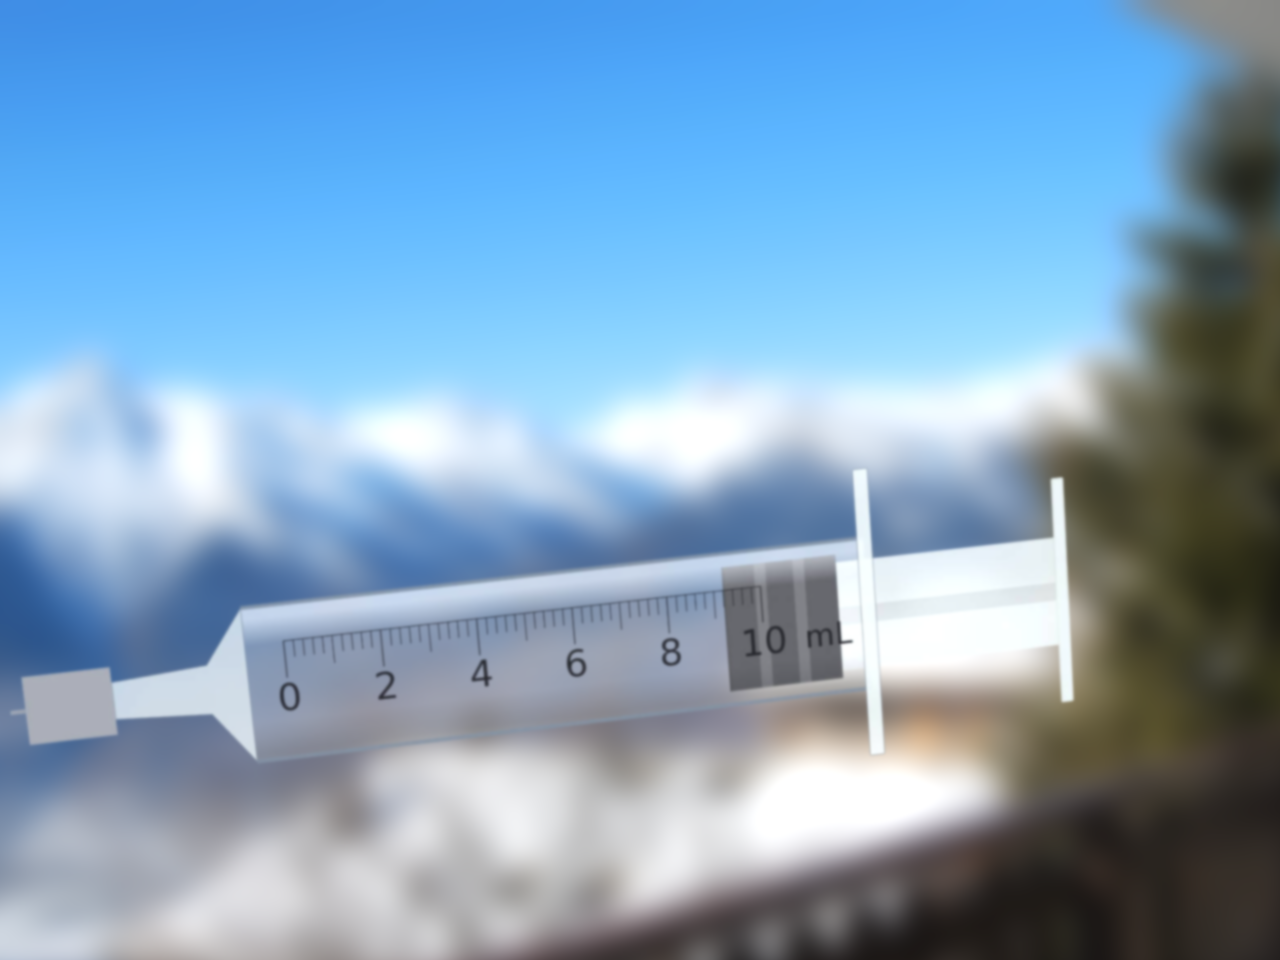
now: 9.2
